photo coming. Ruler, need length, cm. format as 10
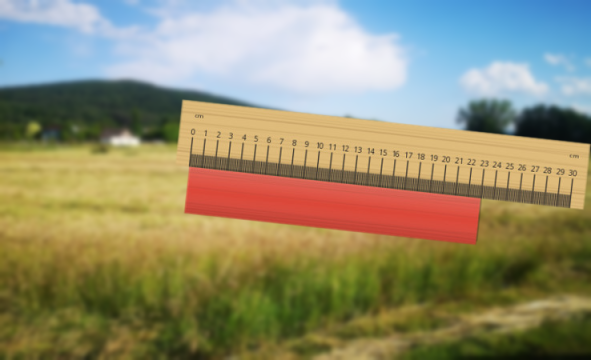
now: 23
